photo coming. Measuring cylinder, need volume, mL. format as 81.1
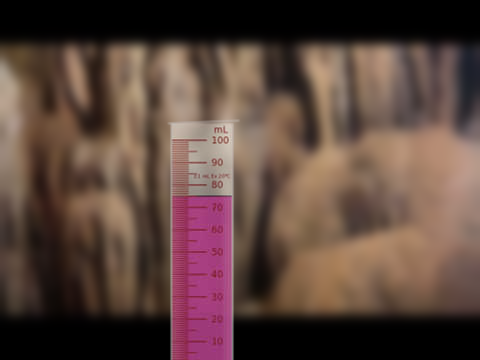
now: 75
